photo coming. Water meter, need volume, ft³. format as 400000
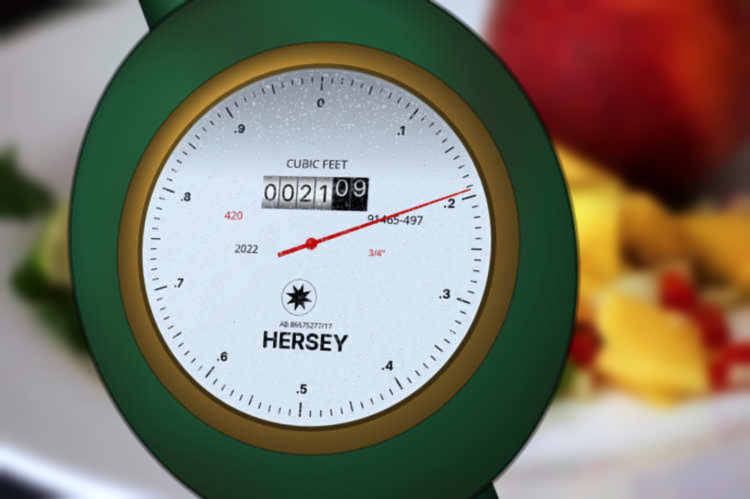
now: 2109.19
